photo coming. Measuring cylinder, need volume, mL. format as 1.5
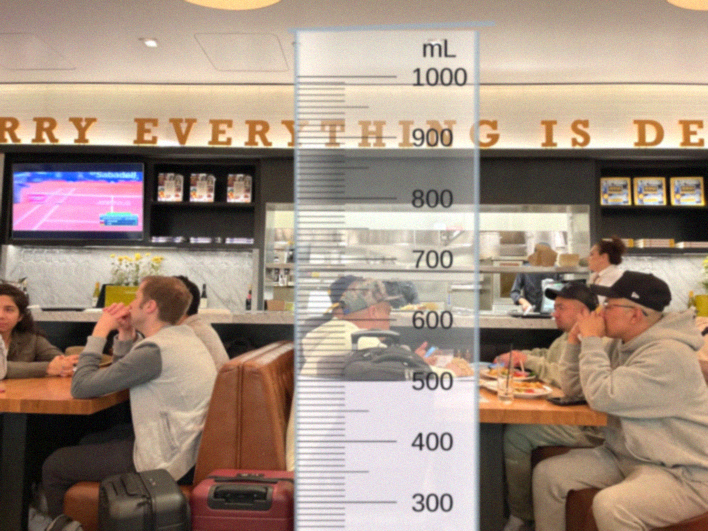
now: 500
